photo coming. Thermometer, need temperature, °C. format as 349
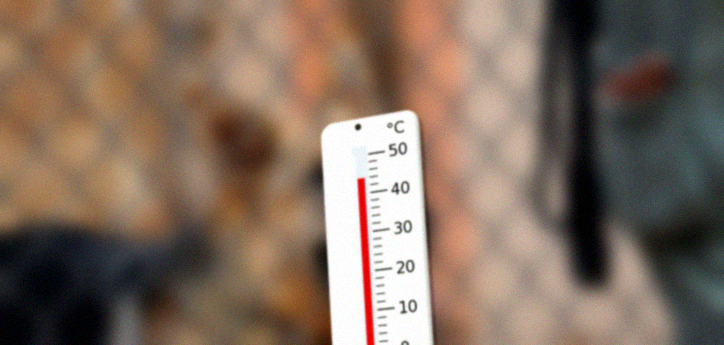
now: 44
